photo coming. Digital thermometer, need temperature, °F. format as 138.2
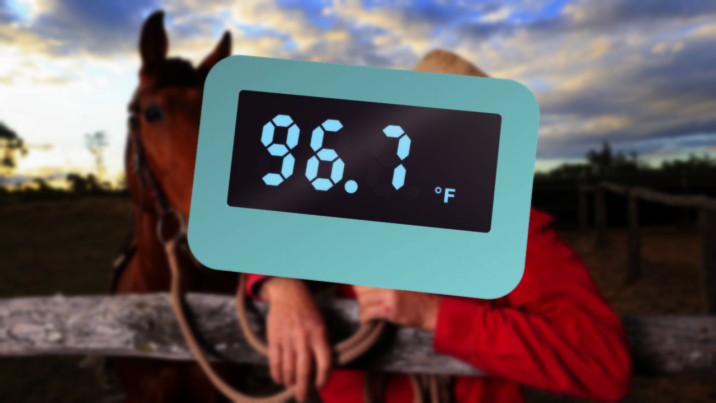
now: 96.7
